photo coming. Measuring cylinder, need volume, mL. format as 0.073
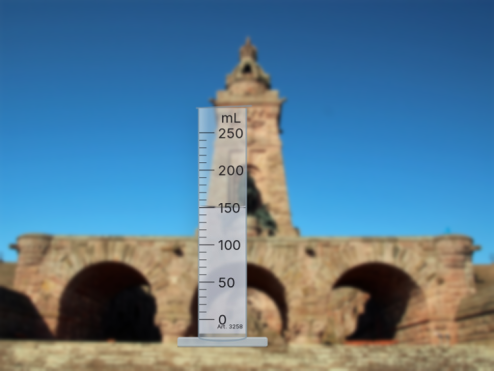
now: 150
